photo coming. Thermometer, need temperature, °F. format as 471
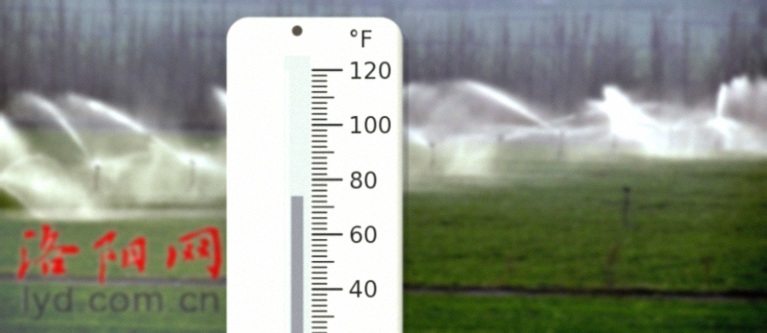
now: 74
